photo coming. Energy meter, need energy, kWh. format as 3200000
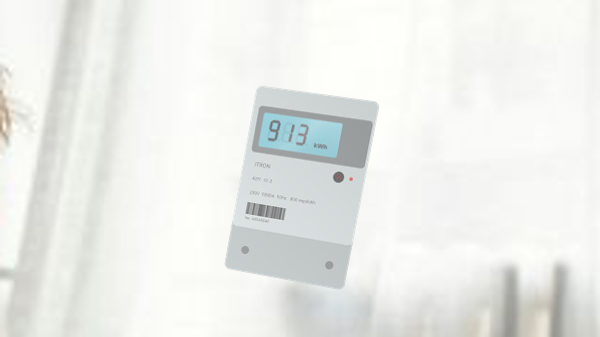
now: 913
